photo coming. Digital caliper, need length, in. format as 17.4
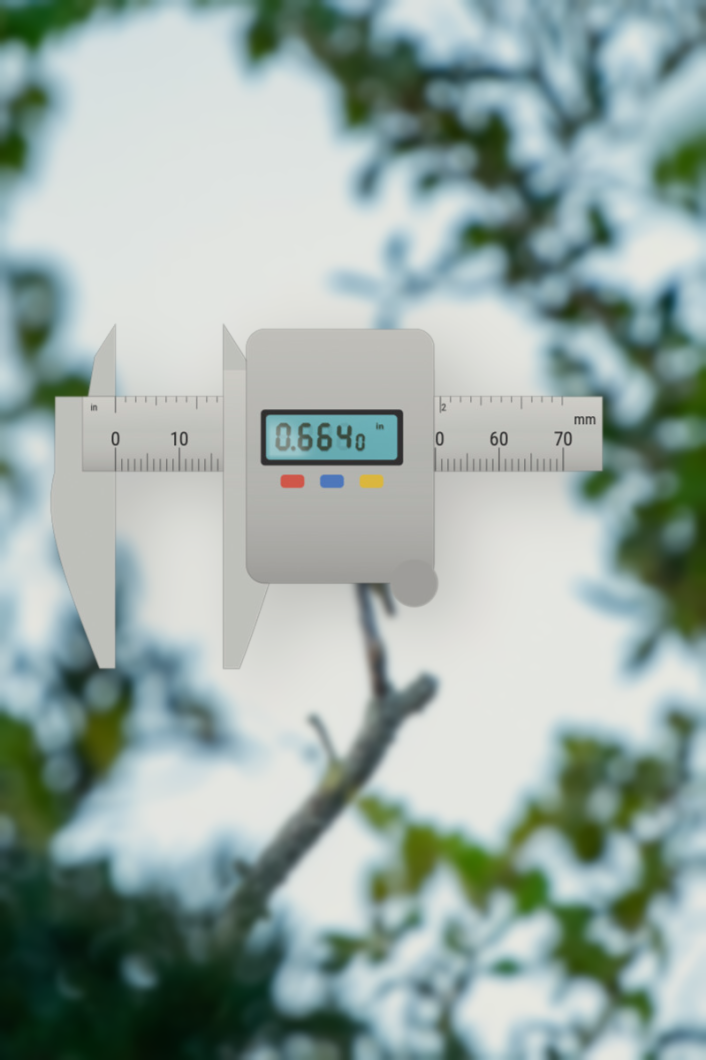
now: 0.6640
